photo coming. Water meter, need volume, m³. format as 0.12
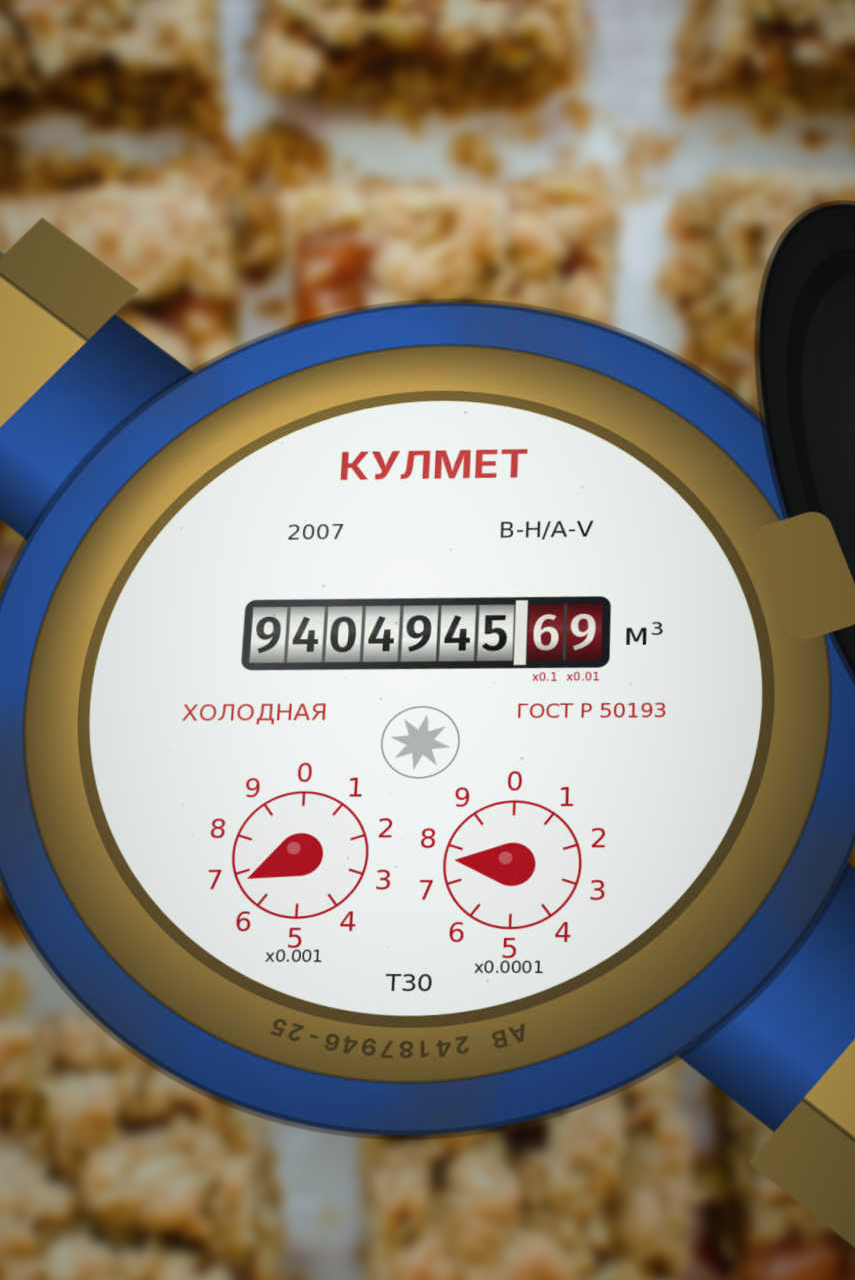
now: 9404945.6967
